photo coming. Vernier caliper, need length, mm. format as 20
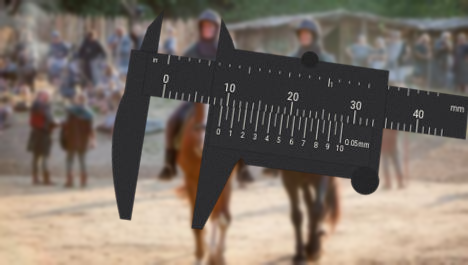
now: 9.2
